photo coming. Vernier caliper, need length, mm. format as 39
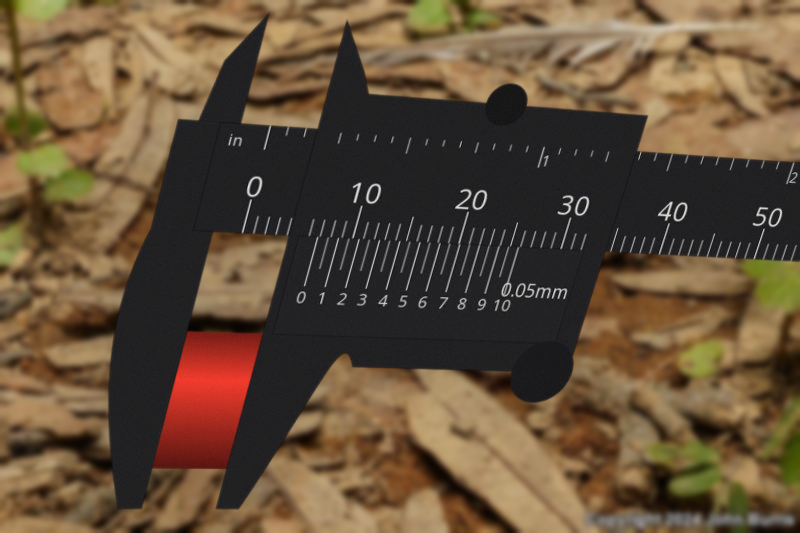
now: 6.8
